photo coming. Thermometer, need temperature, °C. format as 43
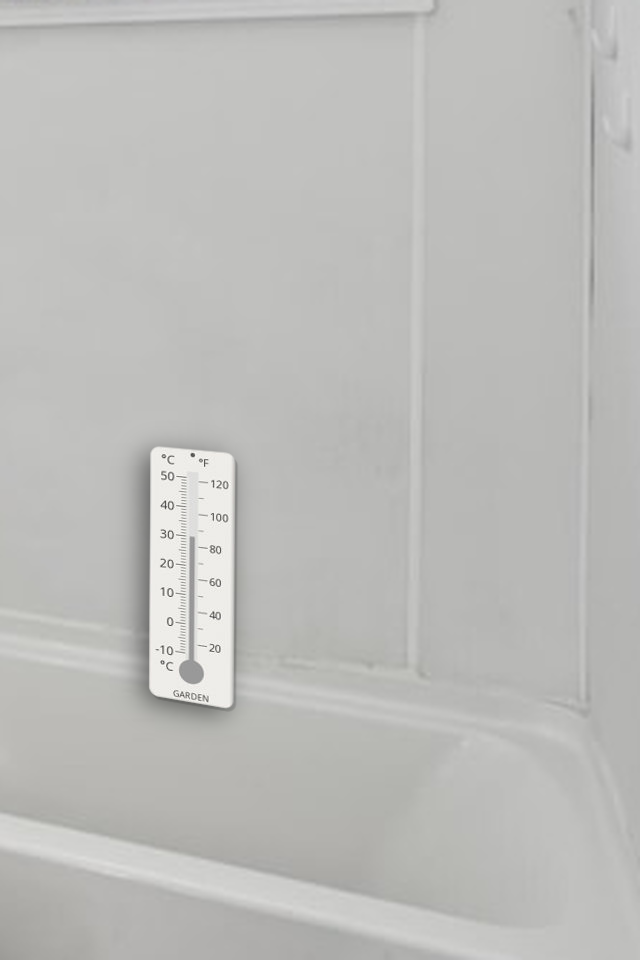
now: 30
